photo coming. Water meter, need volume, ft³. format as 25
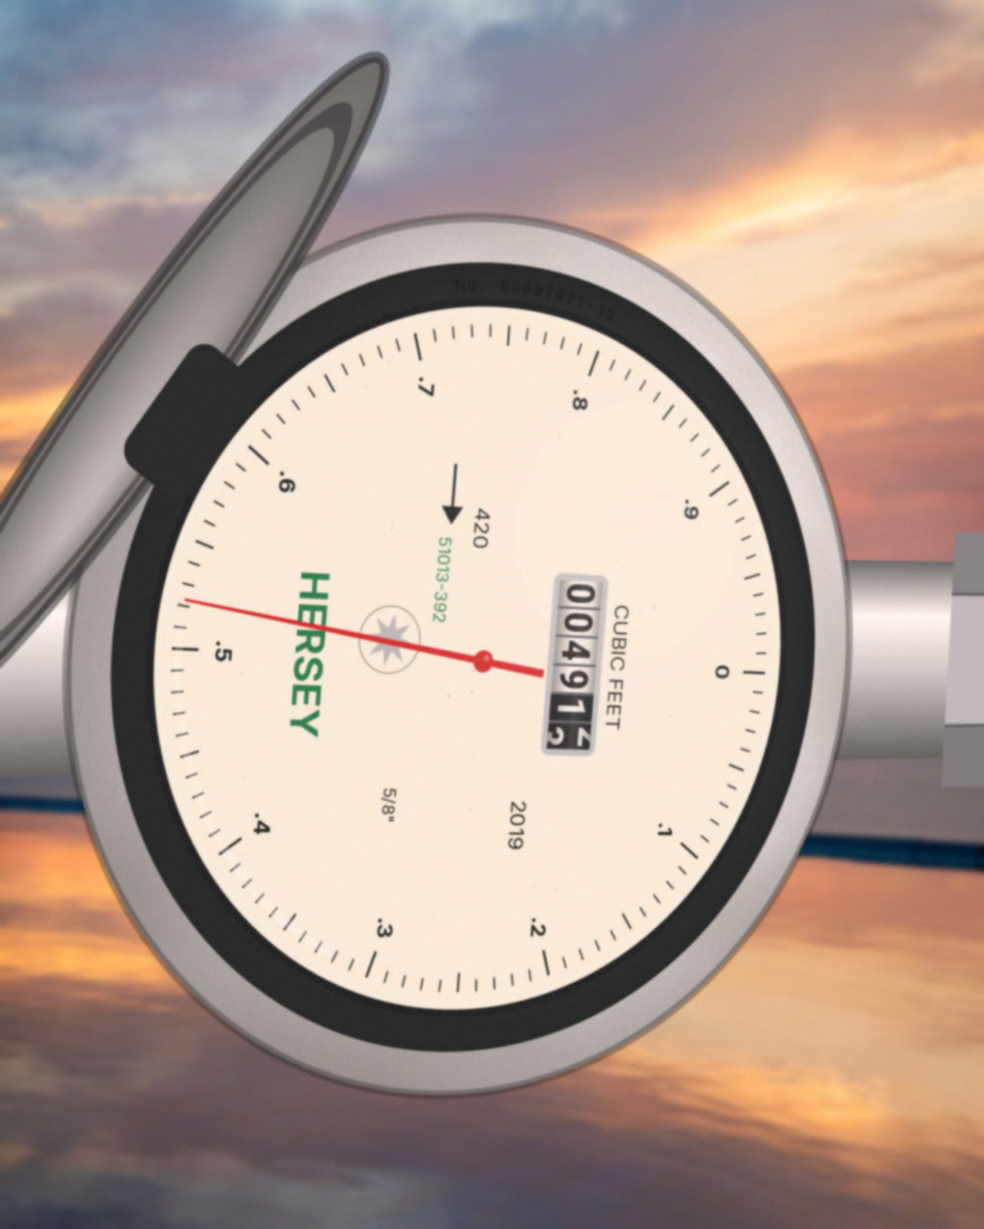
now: 4912.52
